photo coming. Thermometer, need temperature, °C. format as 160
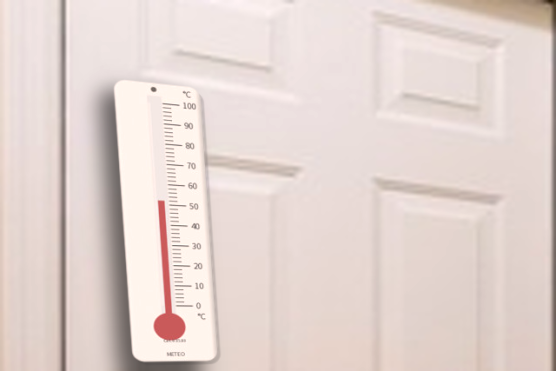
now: 52
